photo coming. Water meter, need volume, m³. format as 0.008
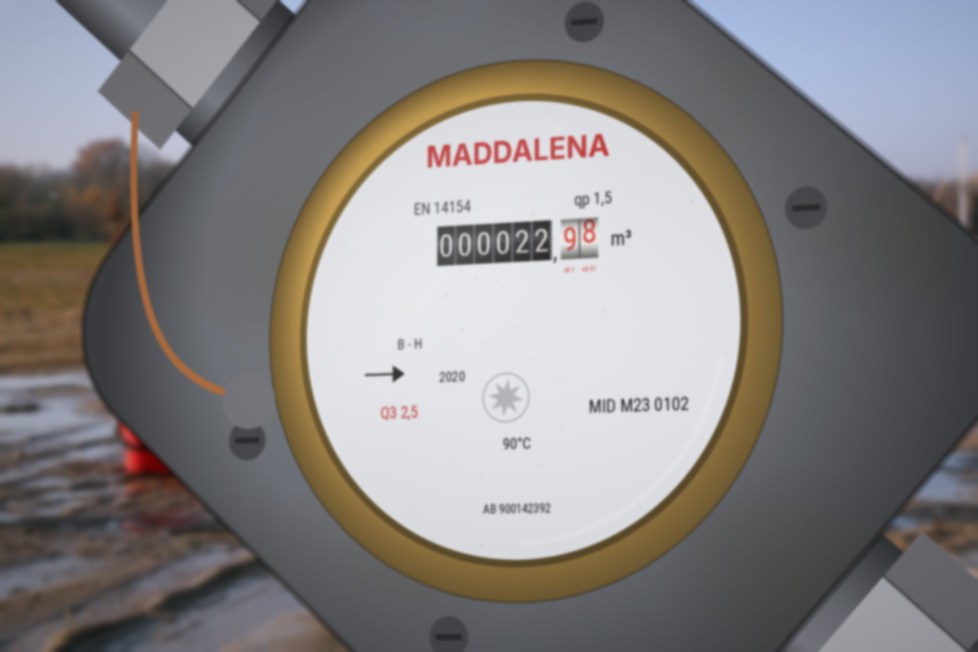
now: 22.98
